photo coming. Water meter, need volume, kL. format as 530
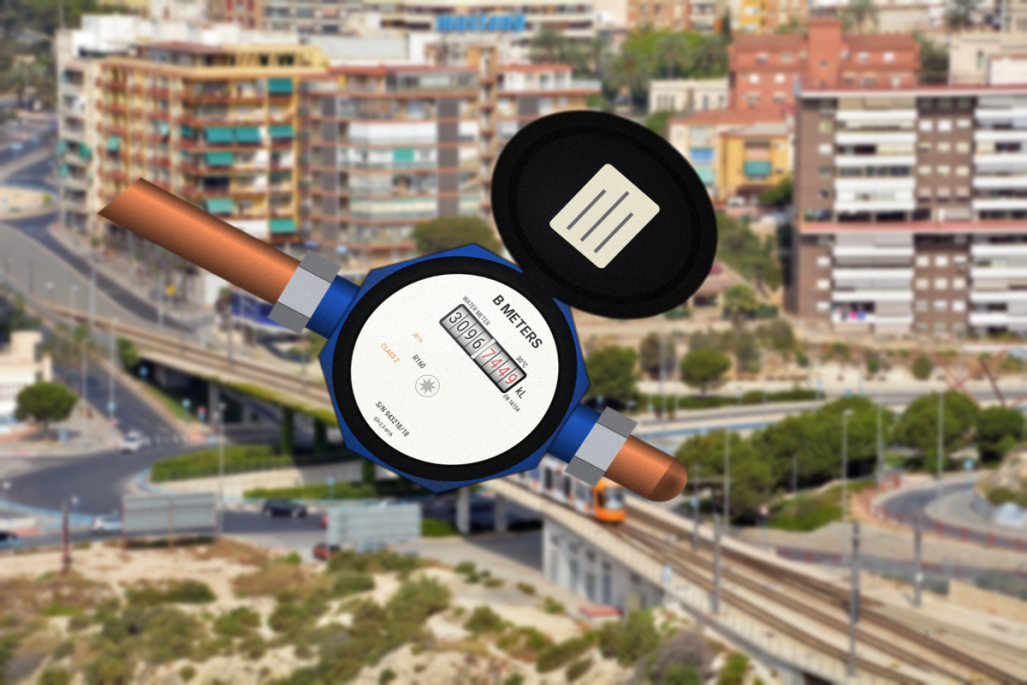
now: 3096.7449
